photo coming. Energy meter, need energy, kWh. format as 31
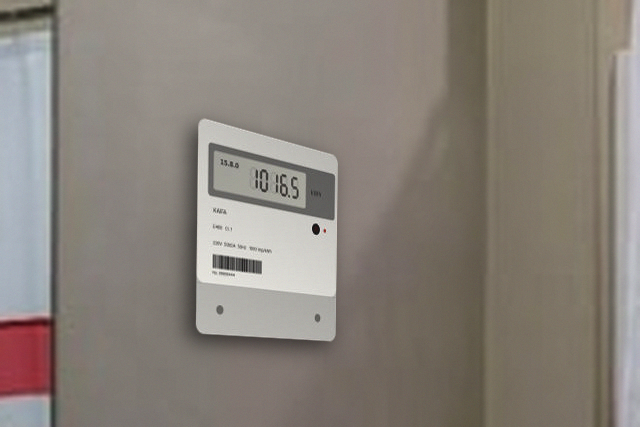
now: 1016.5
